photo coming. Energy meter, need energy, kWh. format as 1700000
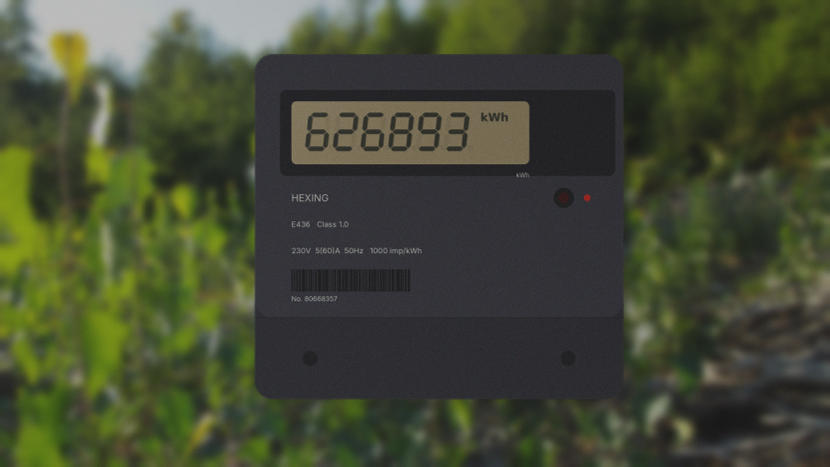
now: 626893
